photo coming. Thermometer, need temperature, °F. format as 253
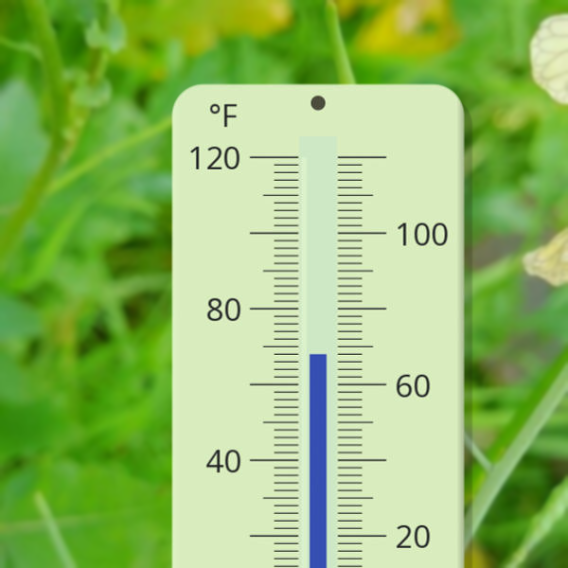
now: 68
